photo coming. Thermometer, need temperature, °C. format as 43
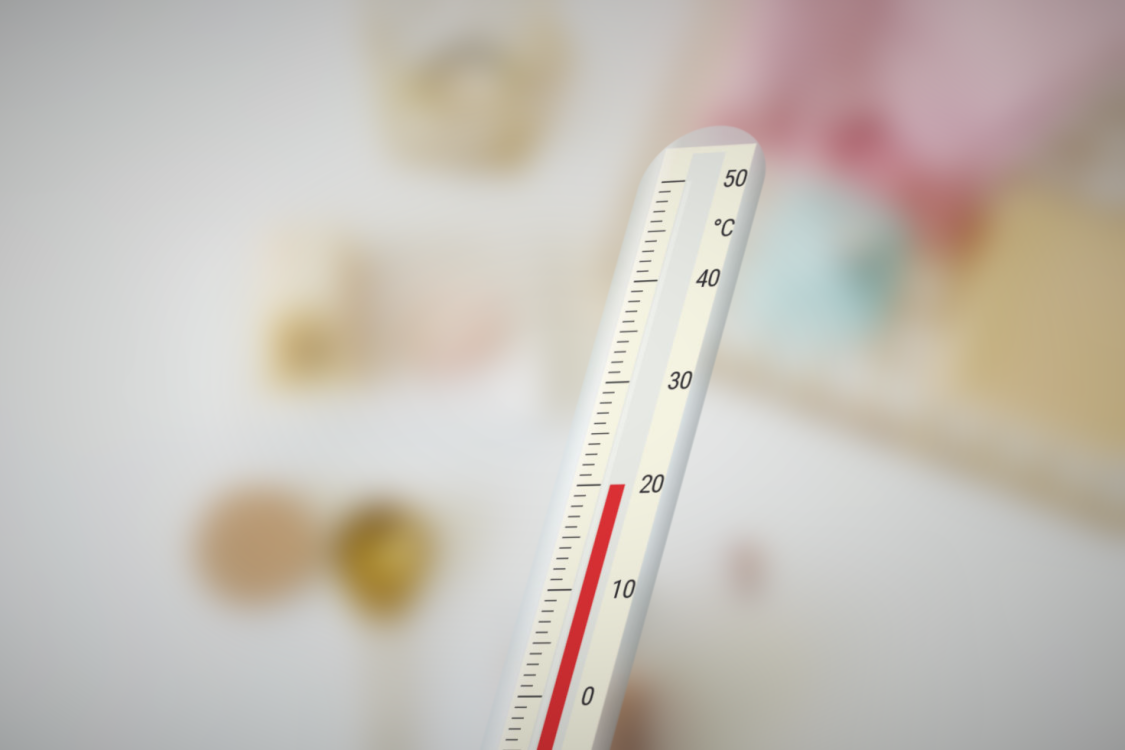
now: 20
